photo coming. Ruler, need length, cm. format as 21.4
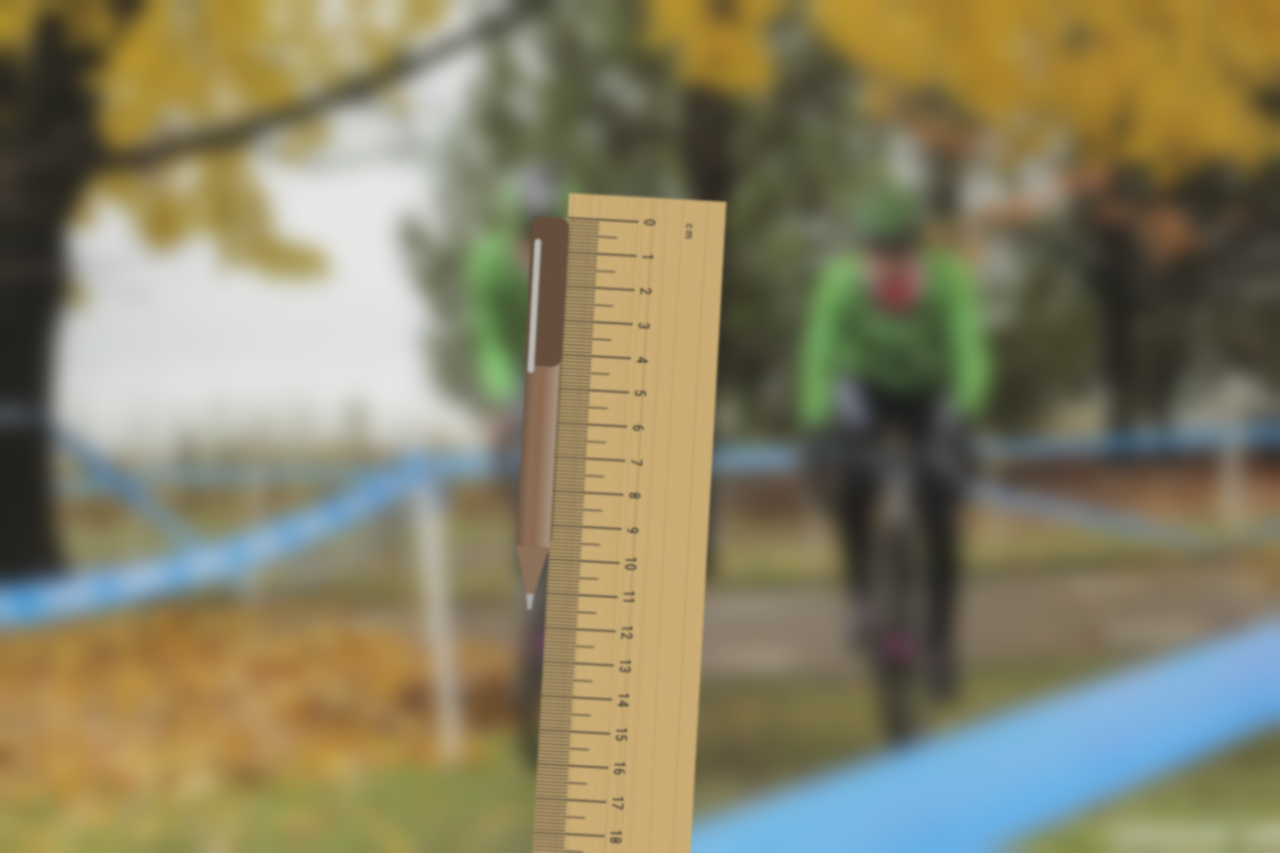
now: 11.5
